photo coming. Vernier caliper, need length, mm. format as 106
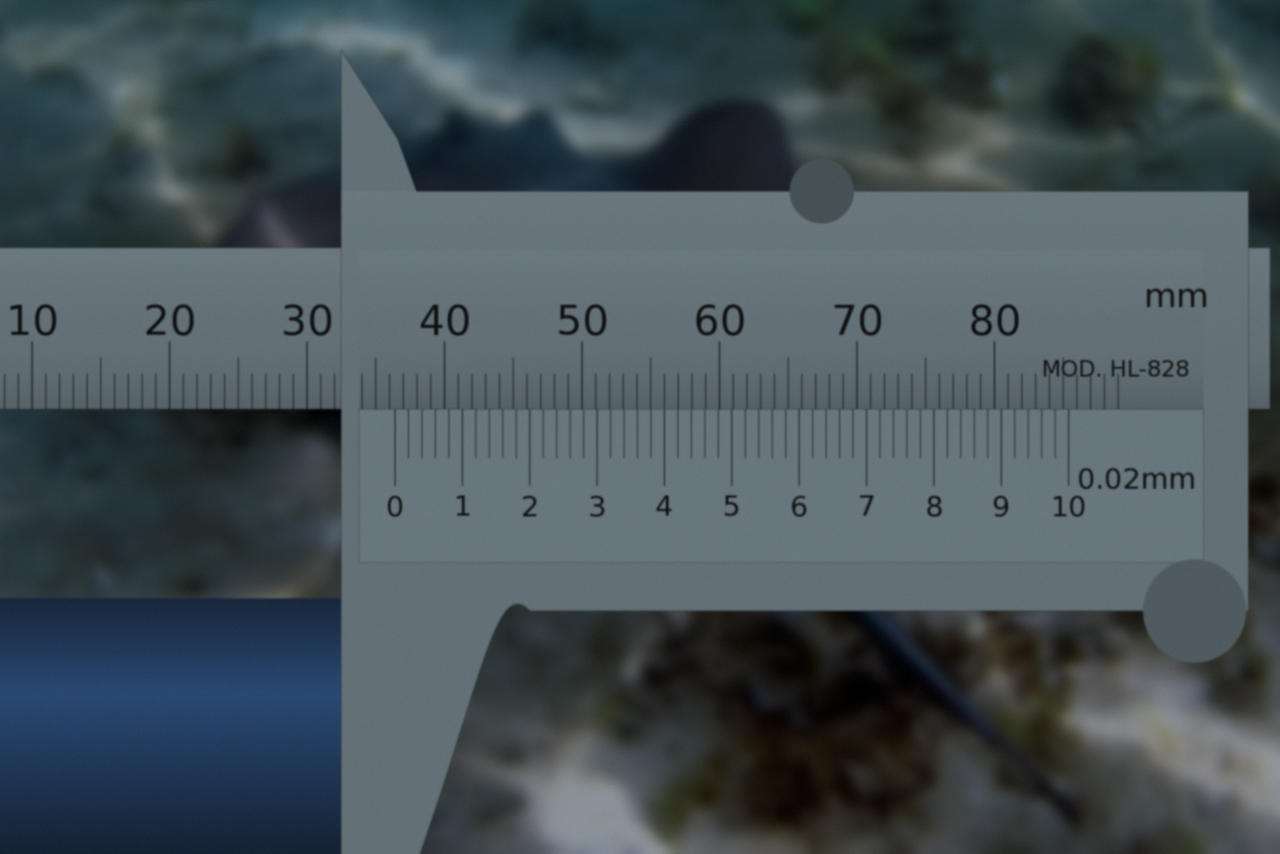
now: 36.4
